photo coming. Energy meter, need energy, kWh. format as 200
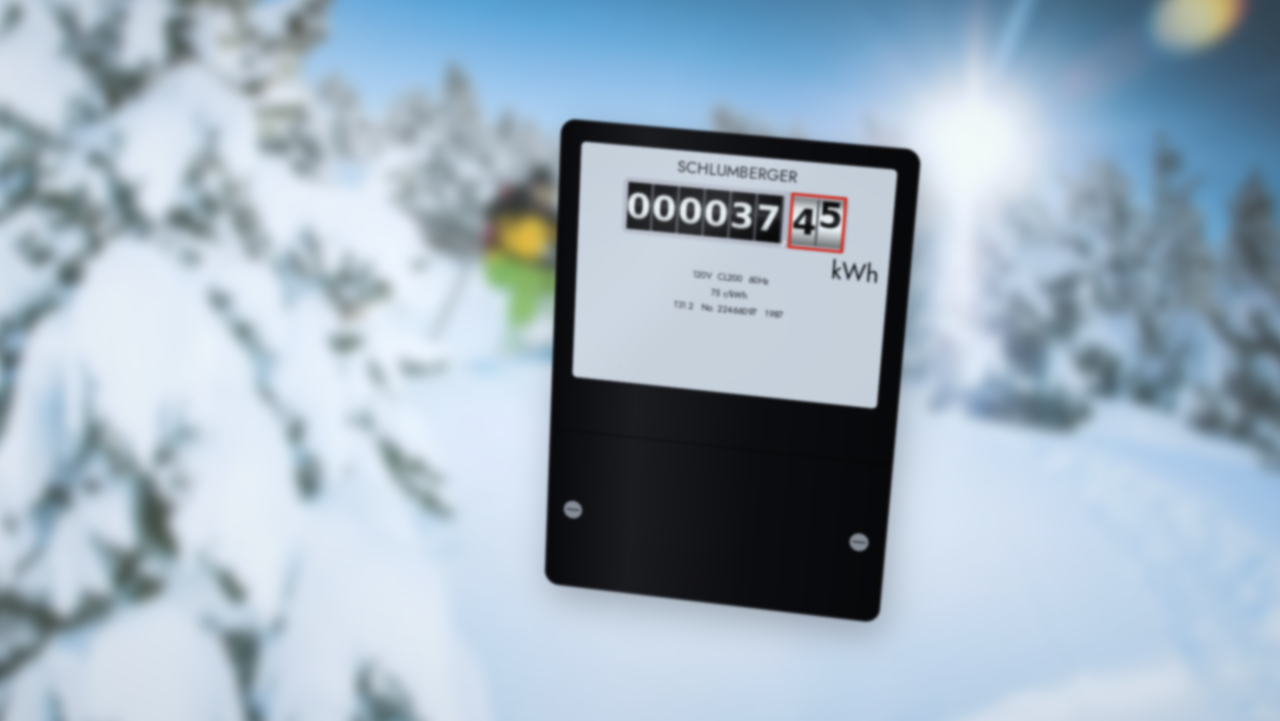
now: 37.45
